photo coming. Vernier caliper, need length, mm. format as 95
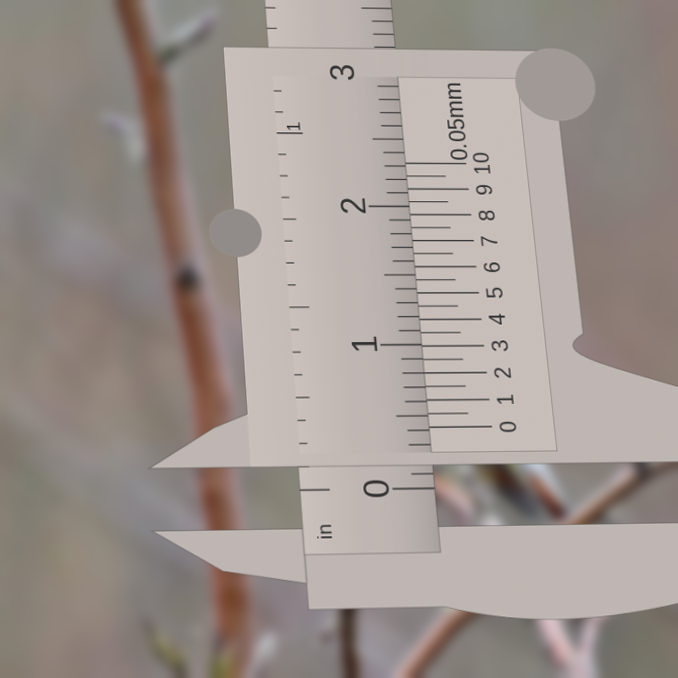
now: 4.2
